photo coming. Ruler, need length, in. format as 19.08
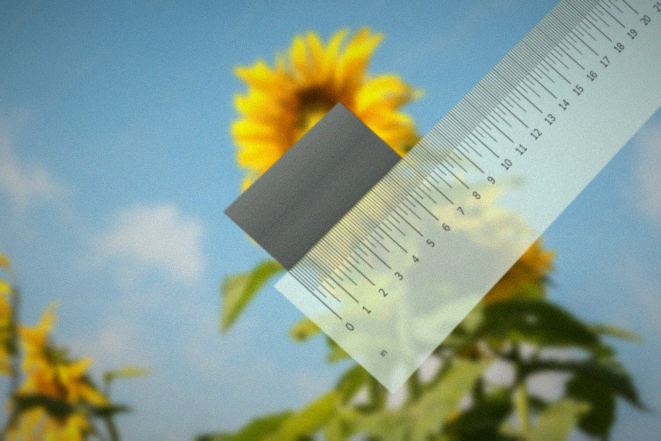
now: 7
